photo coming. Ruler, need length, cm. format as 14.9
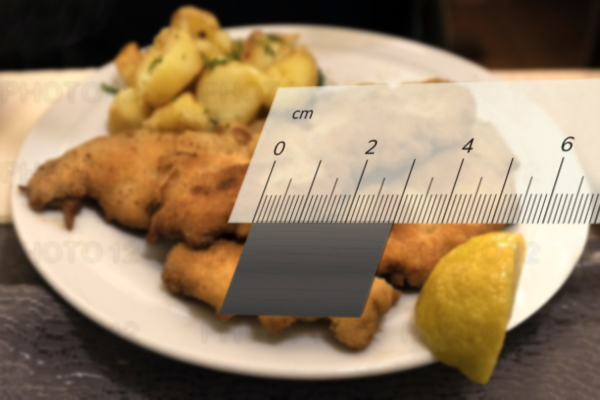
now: 3
